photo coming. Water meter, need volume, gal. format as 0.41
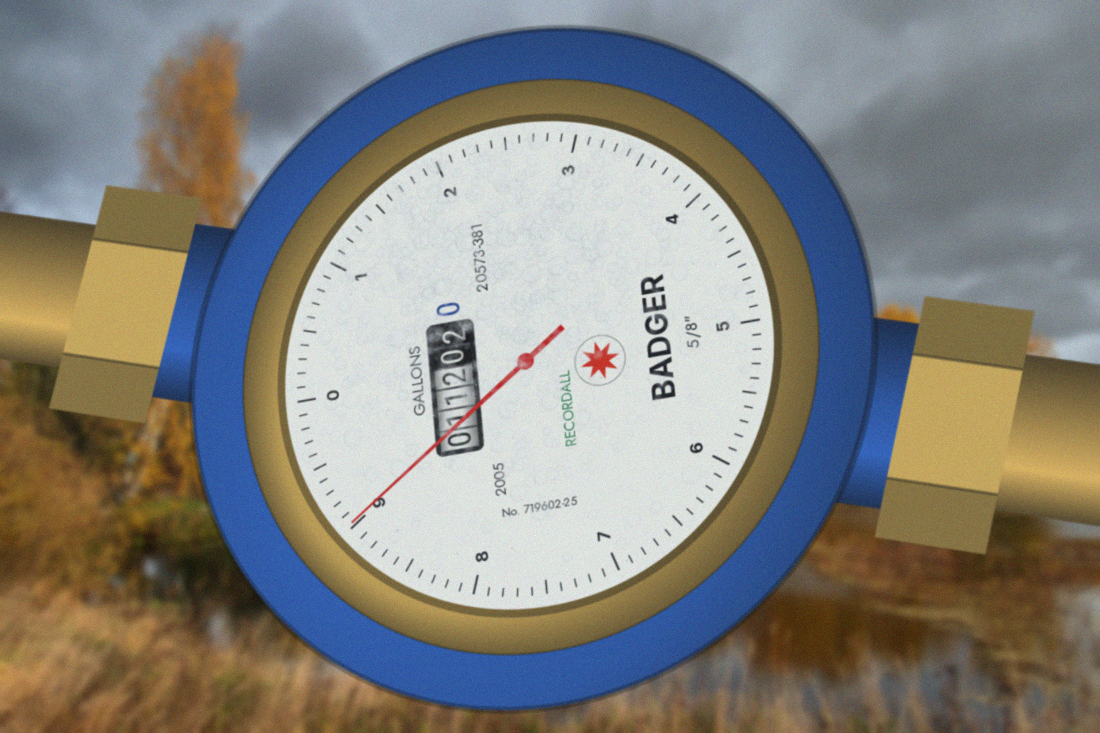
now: 112019.0
